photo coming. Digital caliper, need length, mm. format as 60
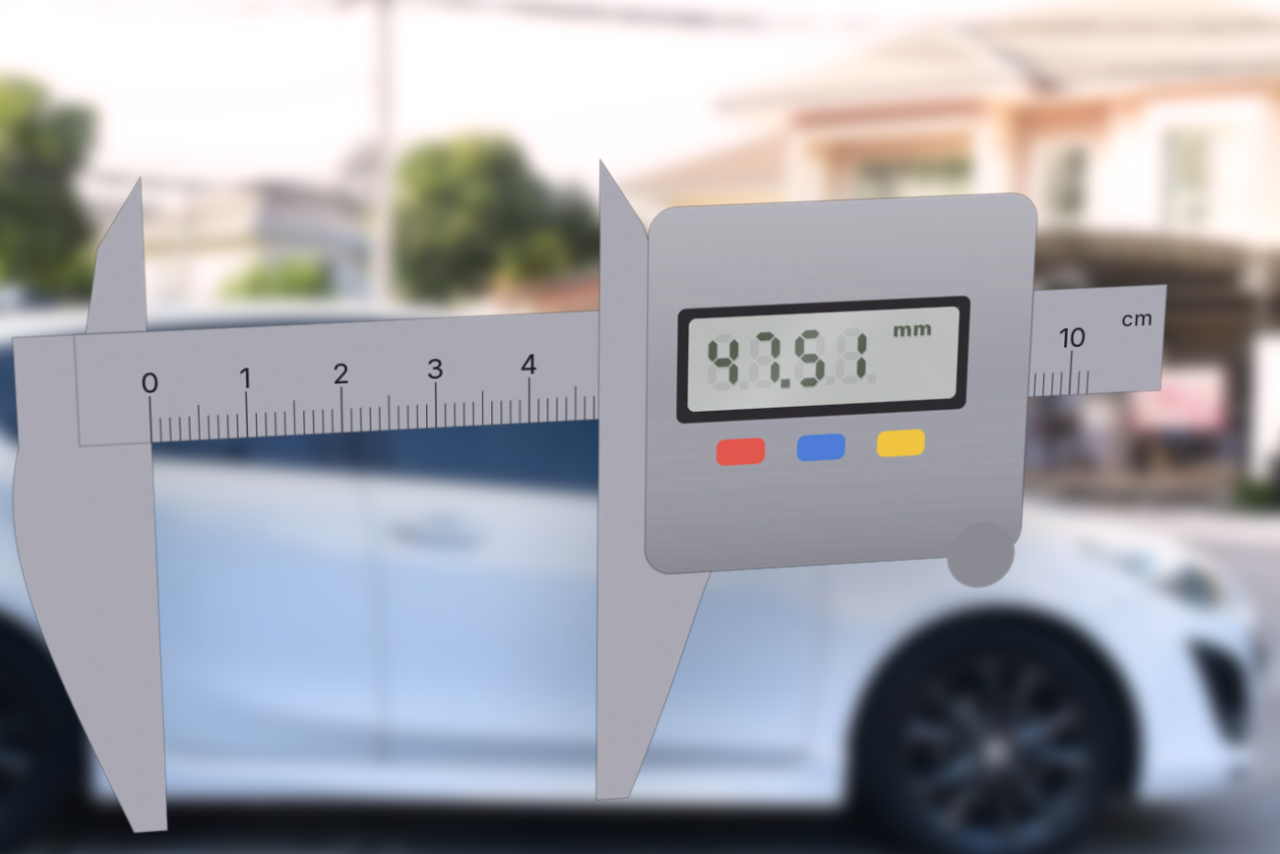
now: 47.51
